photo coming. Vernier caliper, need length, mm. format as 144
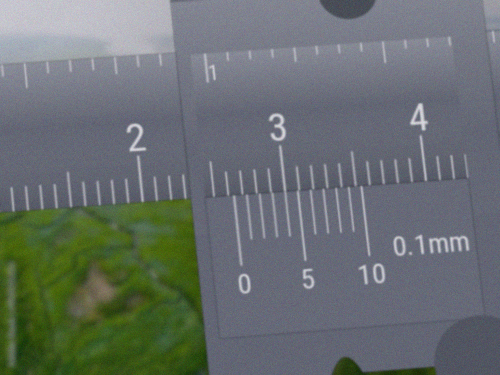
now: 26.4
